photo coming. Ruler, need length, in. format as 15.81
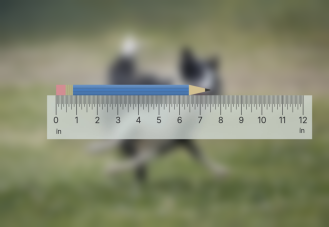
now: 7.5
